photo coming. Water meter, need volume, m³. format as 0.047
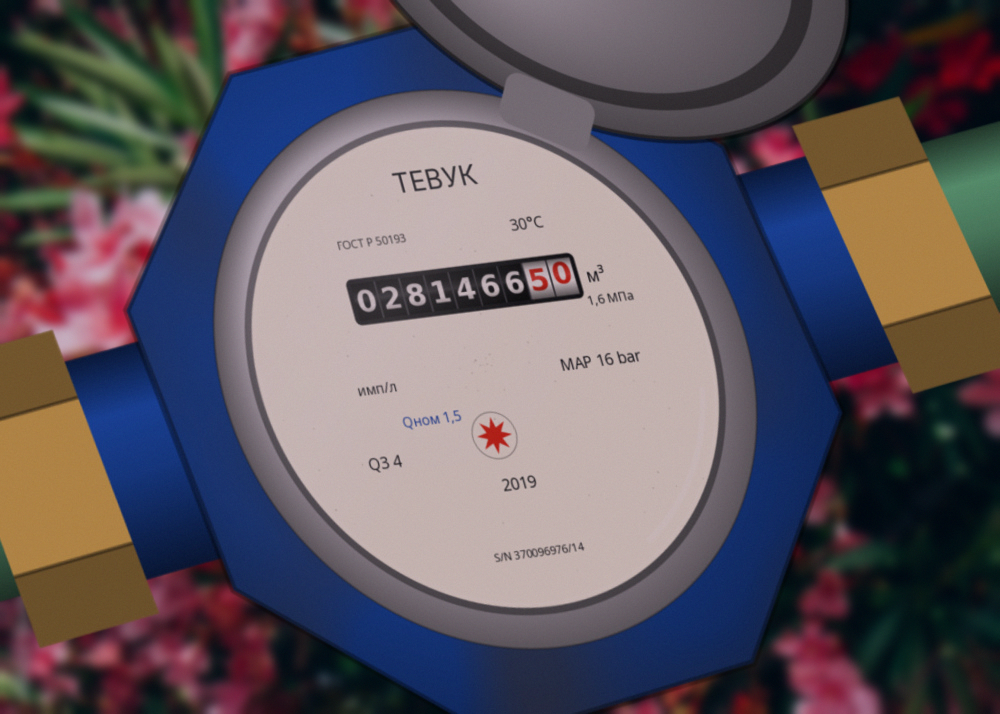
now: 281466.50
